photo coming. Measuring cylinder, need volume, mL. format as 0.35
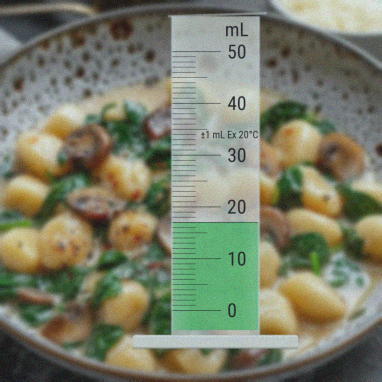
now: 17
